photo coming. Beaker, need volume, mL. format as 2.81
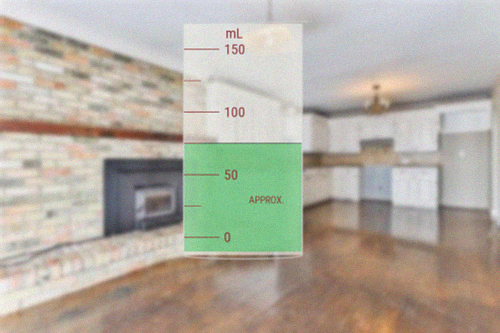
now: 75
